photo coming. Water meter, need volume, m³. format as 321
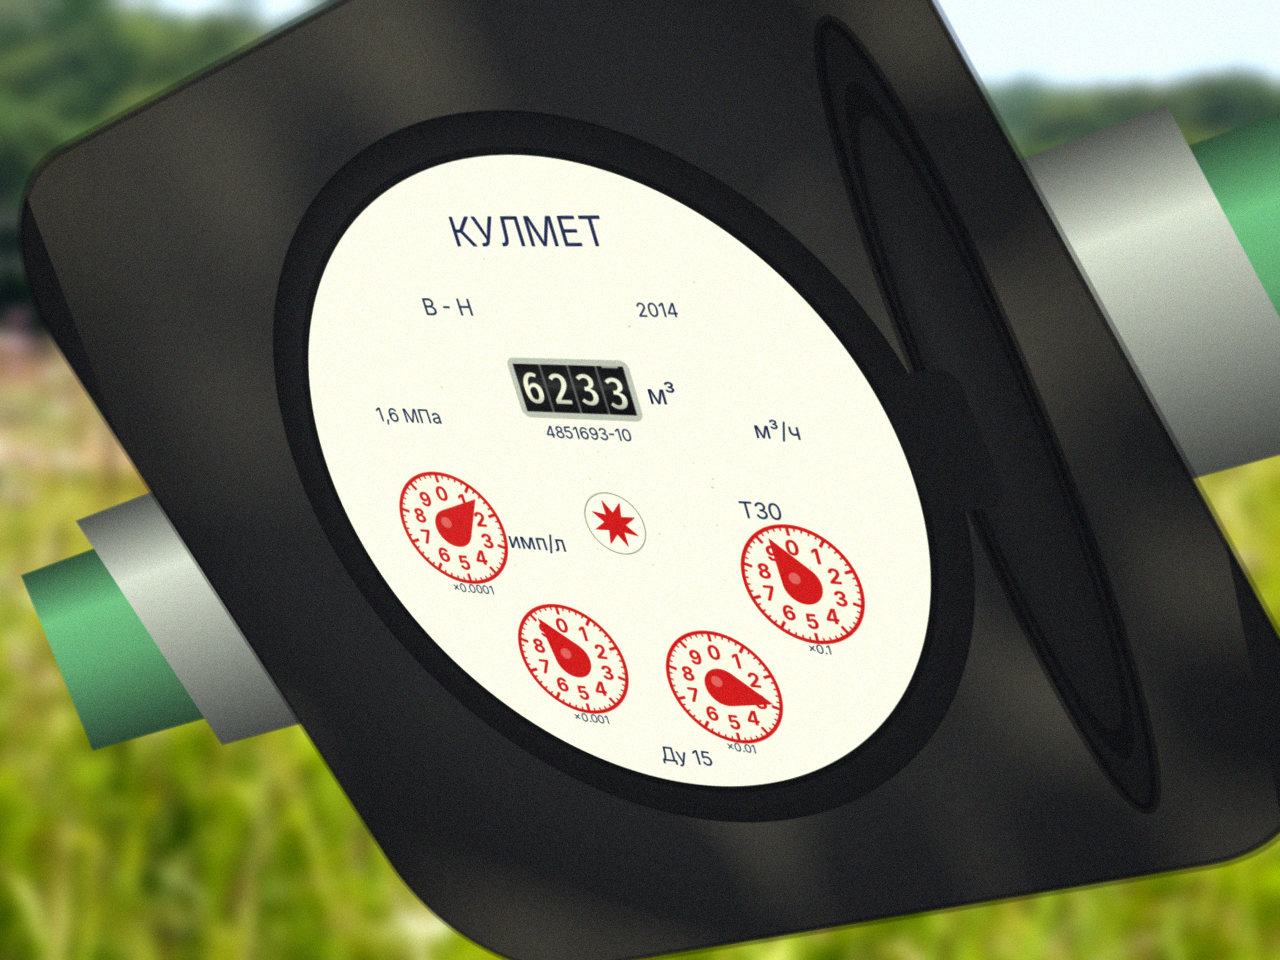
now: 6232.9291
